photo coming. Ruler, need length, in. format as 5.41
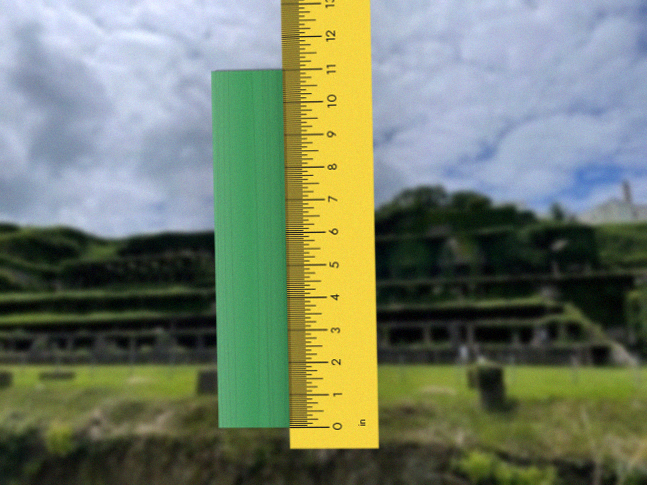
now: 11
